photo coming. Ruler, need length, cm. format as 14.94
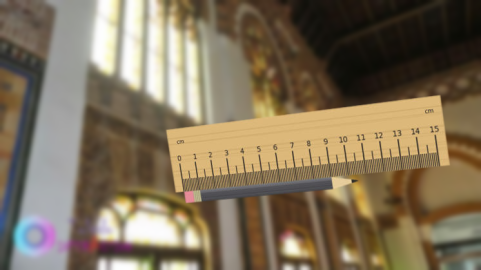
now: 10.5
